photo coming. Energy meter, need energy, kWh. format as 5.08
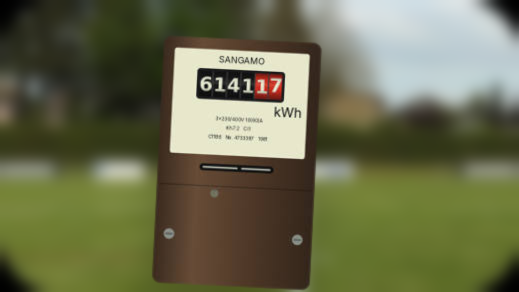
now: 6141.17
